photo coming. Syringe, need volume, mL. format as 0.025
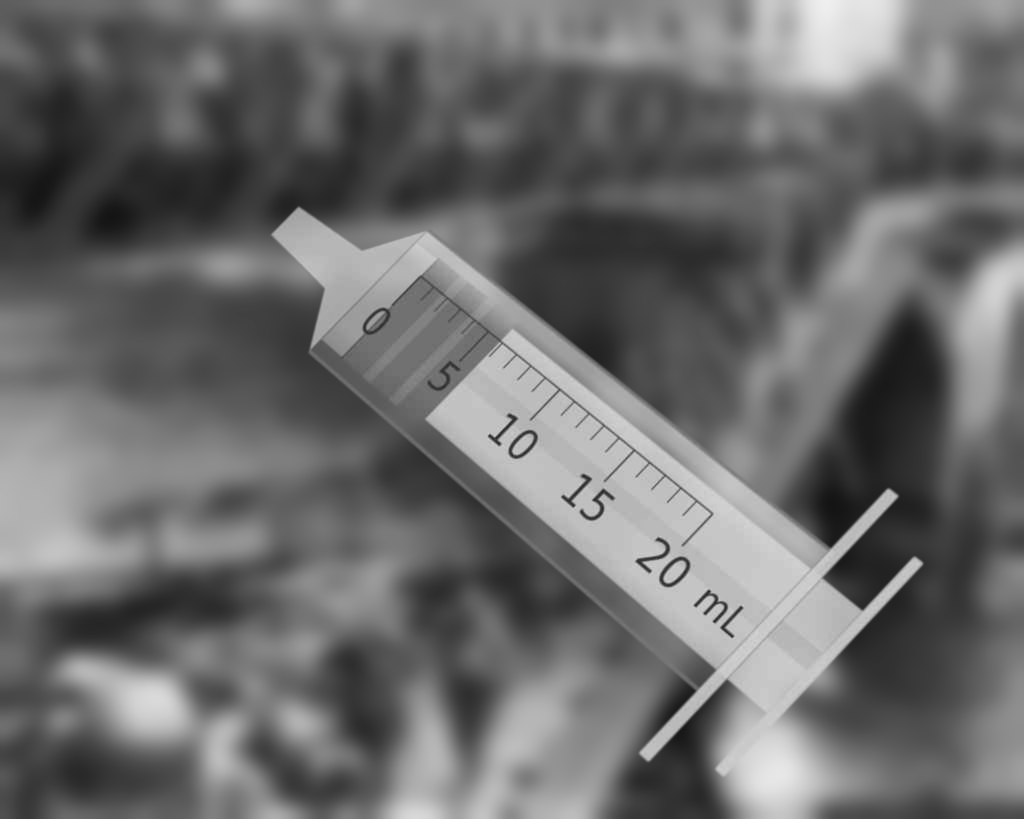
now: 0
